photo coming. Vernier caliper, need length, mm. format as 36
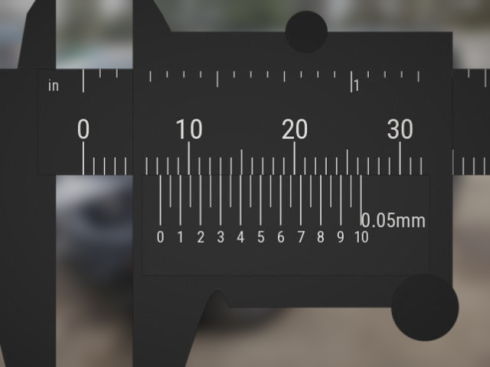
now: 7.3
